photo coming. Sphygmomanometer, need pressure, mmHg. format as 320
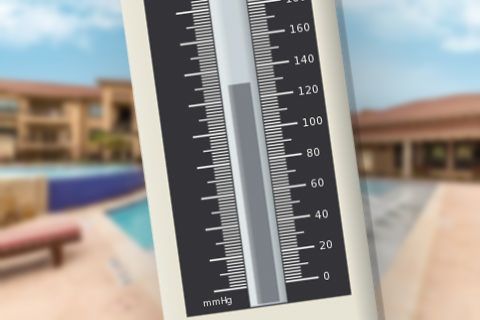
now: 130
